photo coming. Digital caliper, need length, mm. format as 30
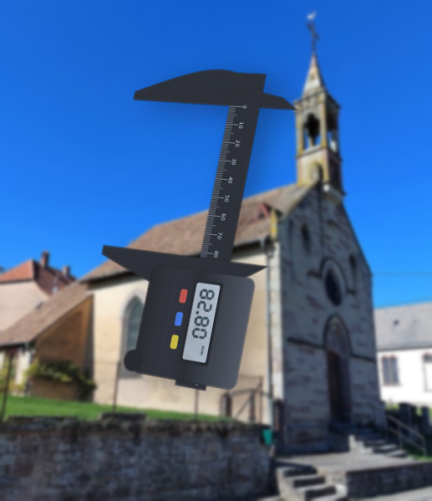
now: 82.80
